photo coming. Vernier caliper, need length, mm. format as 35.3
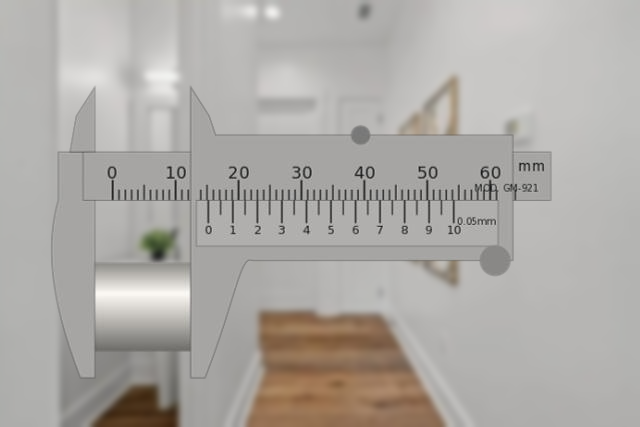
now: 15.2
